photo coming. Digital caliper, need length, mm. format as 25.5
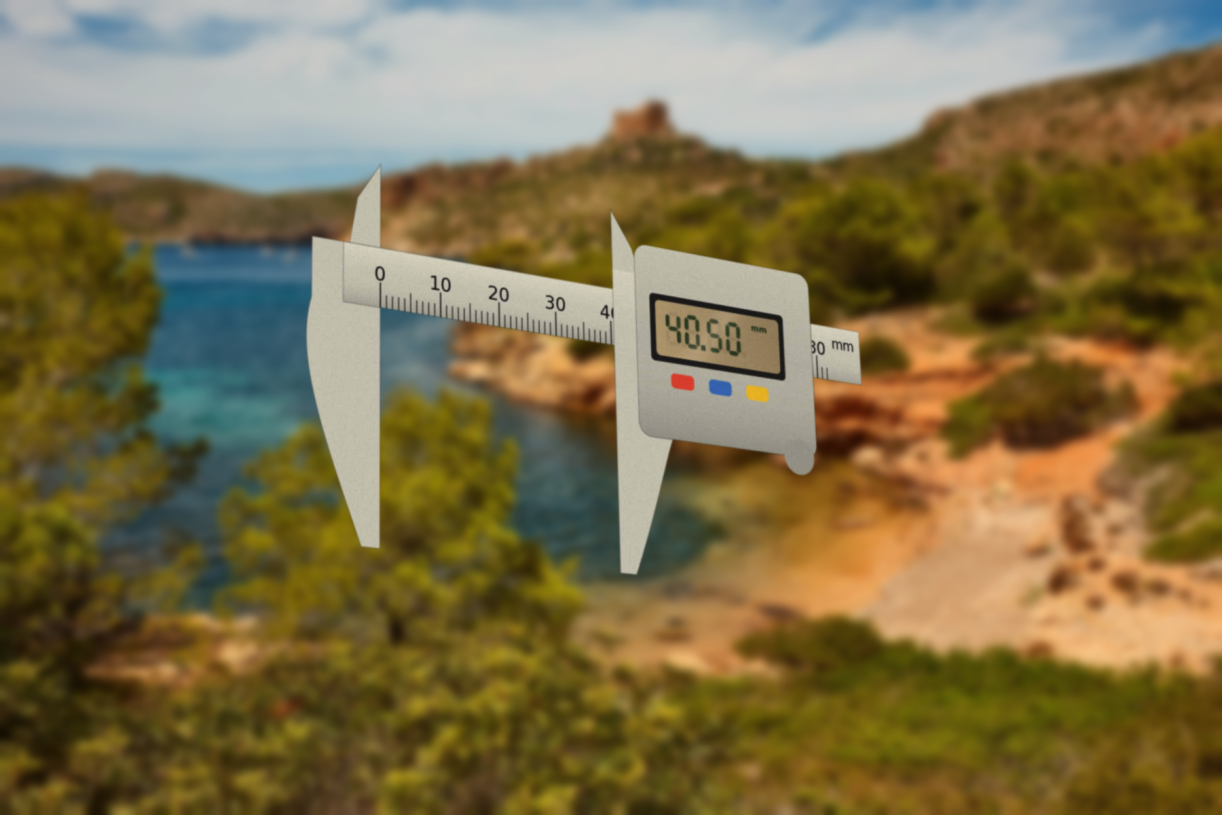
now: 40.50
